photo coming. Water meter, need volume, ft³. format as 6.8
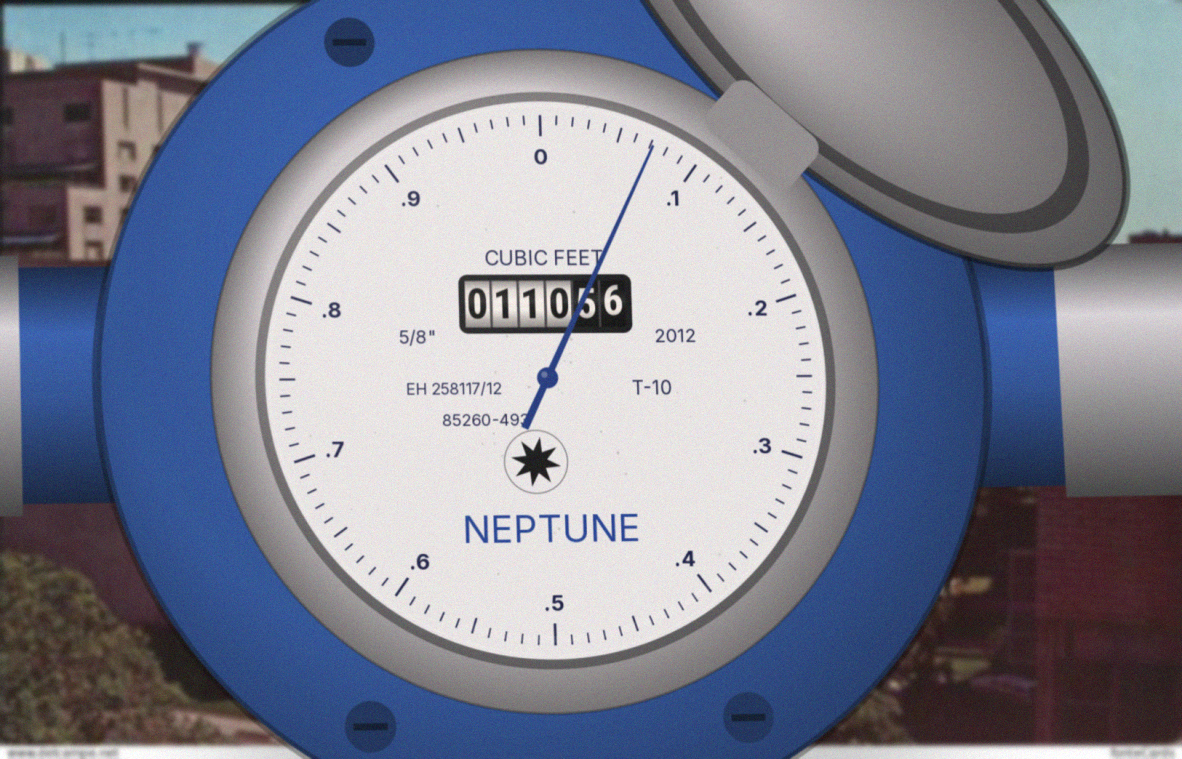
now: 11056.07
